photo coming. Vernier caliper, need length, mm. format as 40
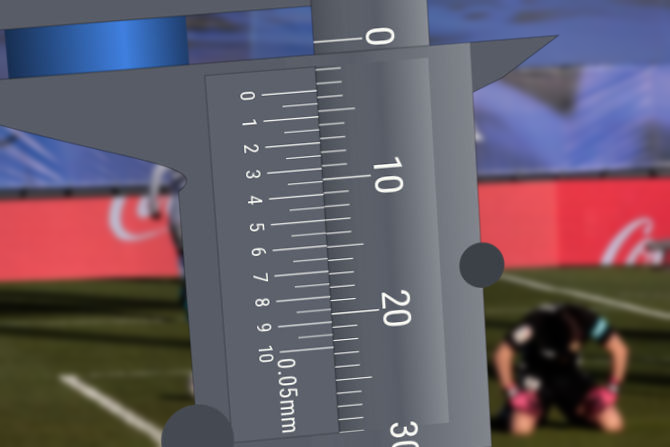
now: 3.5
